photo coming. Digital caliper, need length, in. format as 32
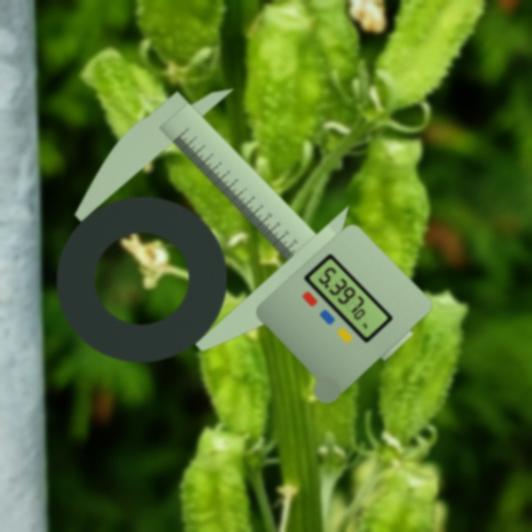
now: 5.3970
